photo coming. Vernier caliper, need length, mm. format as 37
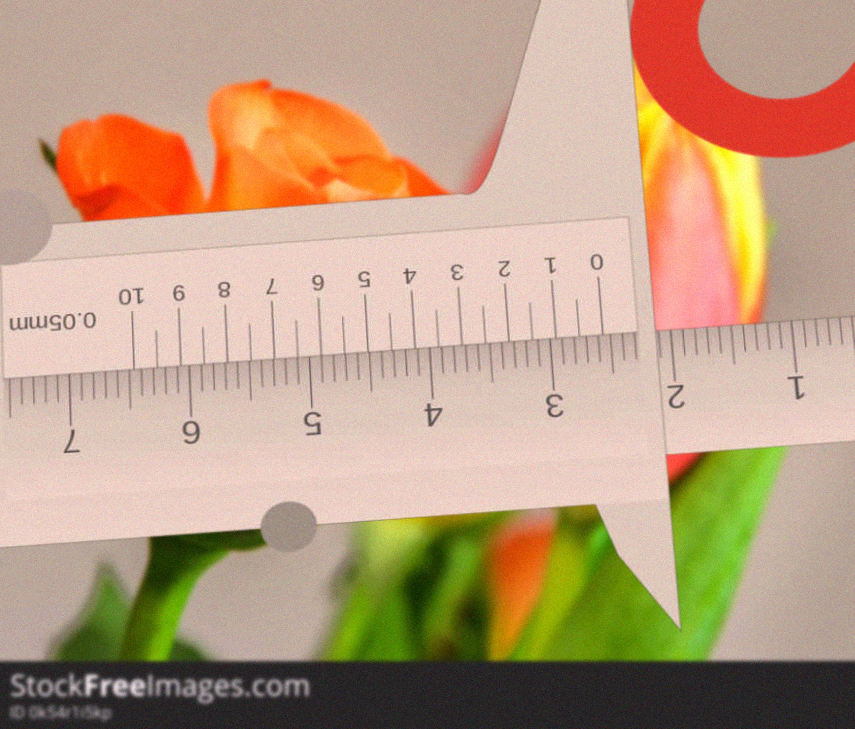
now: 25.6
